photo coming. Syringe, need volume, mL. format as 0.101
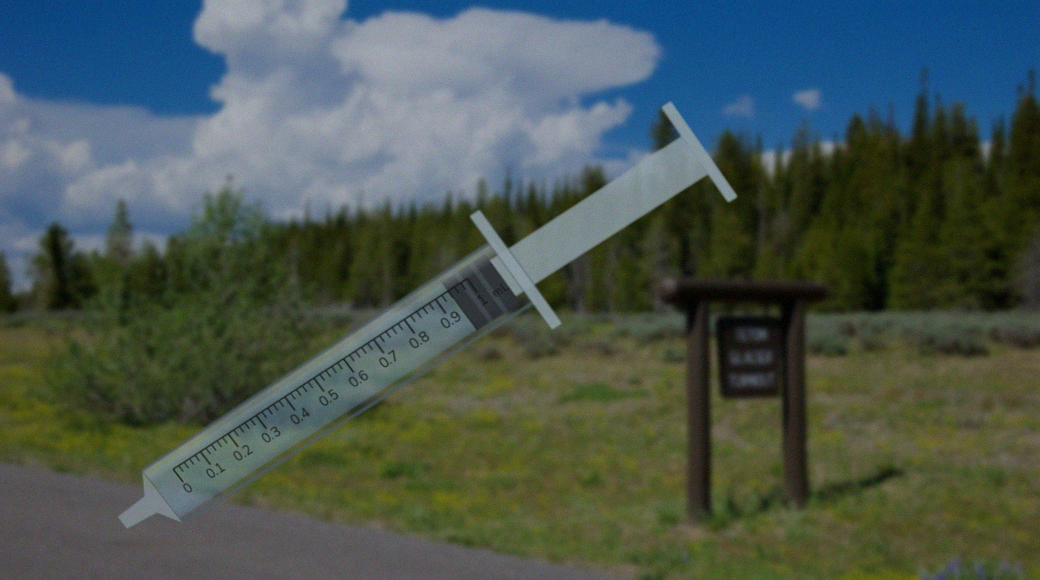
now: 0.94
